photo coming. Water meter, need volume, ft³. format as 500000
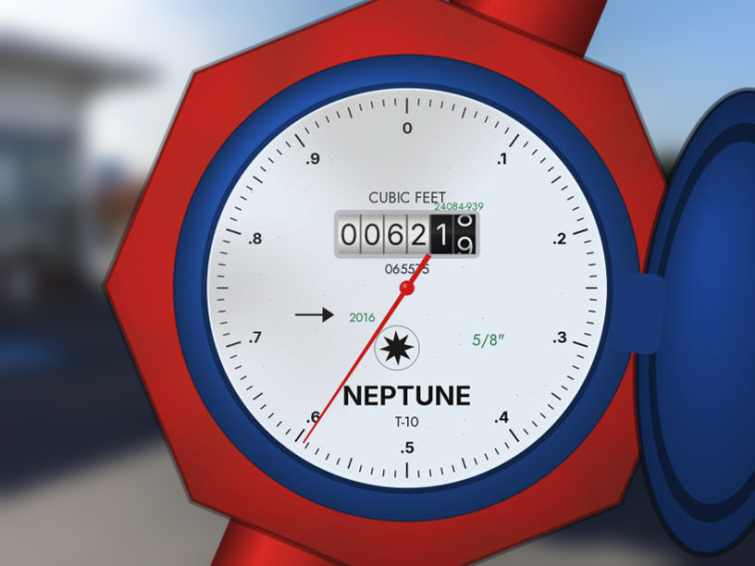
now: 6218.59
